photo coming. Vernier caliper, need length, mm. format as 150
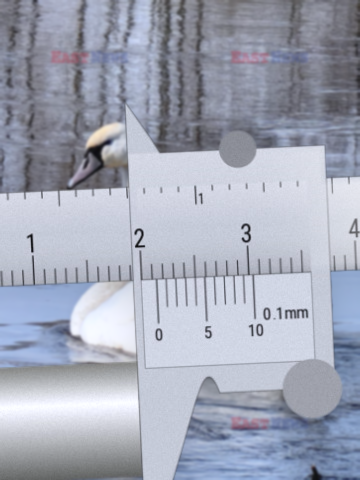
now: 21.4
